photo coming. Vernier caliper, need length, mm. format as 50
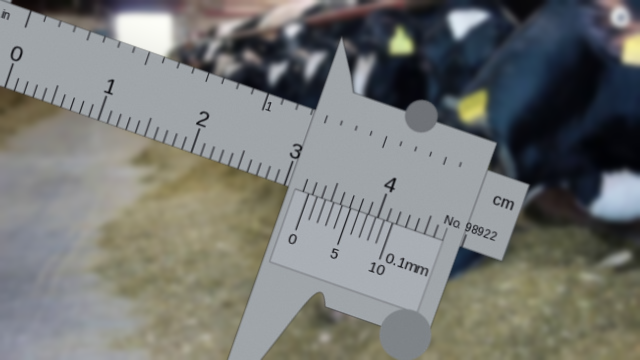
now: 32.6
